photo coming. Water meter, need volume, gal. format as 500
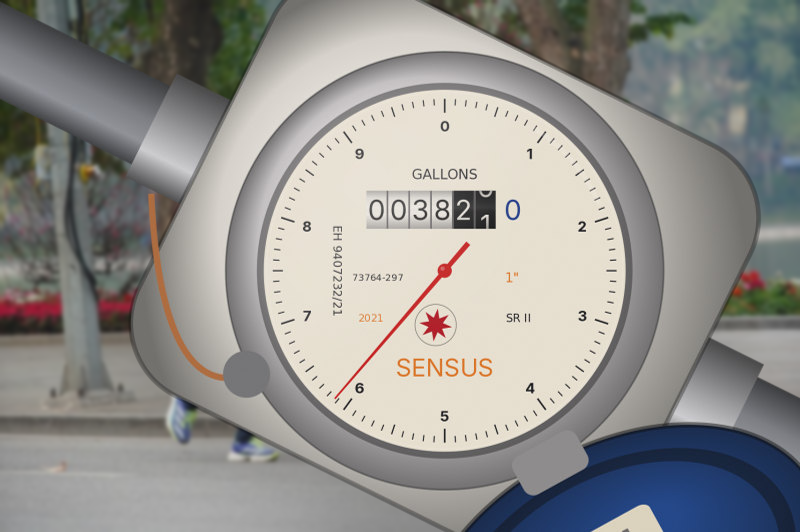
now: 38206.1
